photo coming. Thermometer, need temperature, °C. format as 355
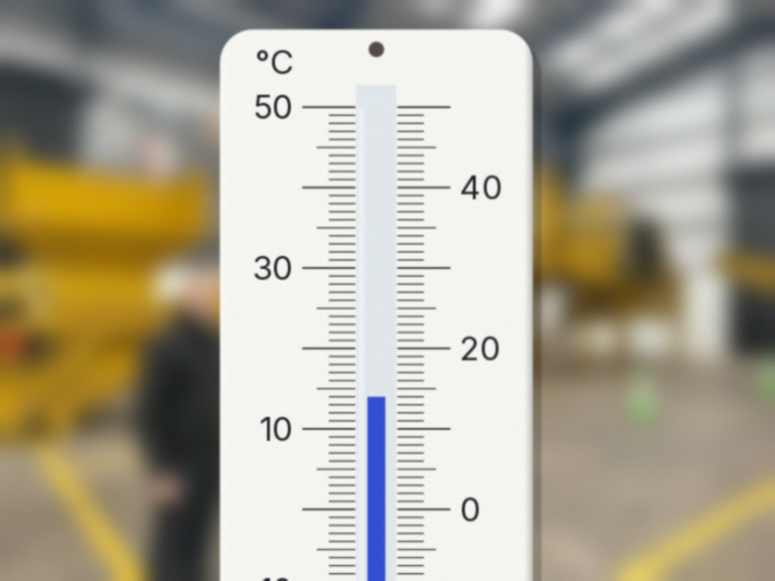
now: 14
